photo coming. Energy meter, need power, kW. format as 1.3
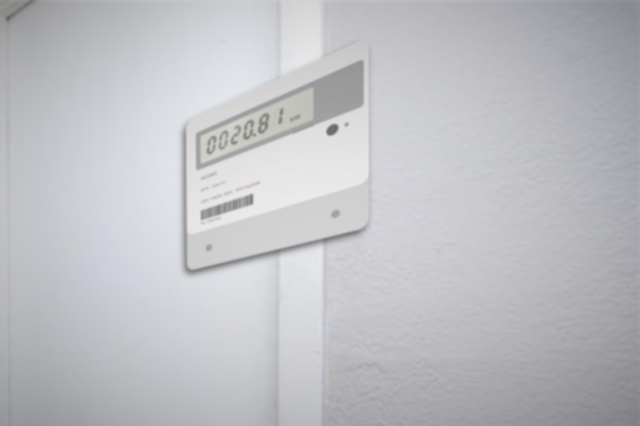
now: 20.81
